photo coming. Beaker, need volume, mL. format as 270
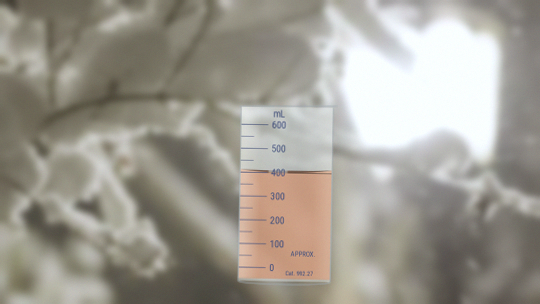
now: 400
